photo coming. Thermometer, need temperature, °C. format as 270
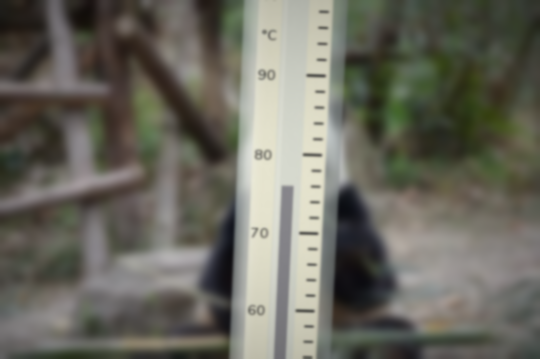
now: 76
